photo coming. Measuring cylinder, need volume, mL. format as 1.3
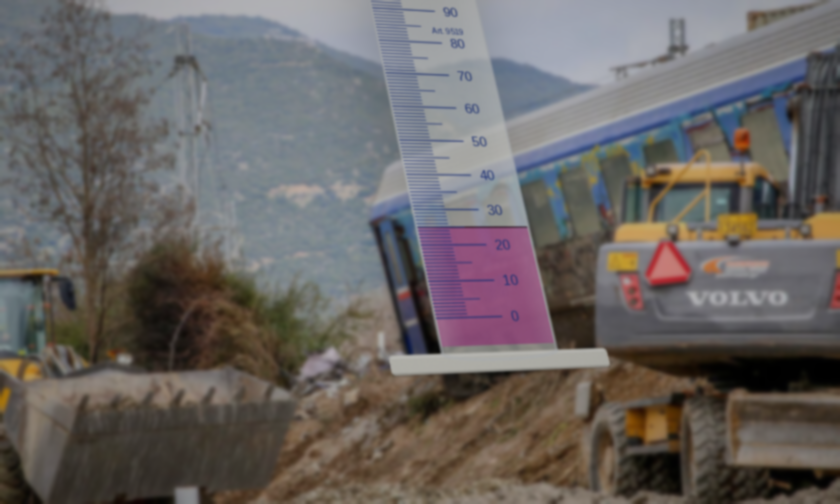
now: 25
